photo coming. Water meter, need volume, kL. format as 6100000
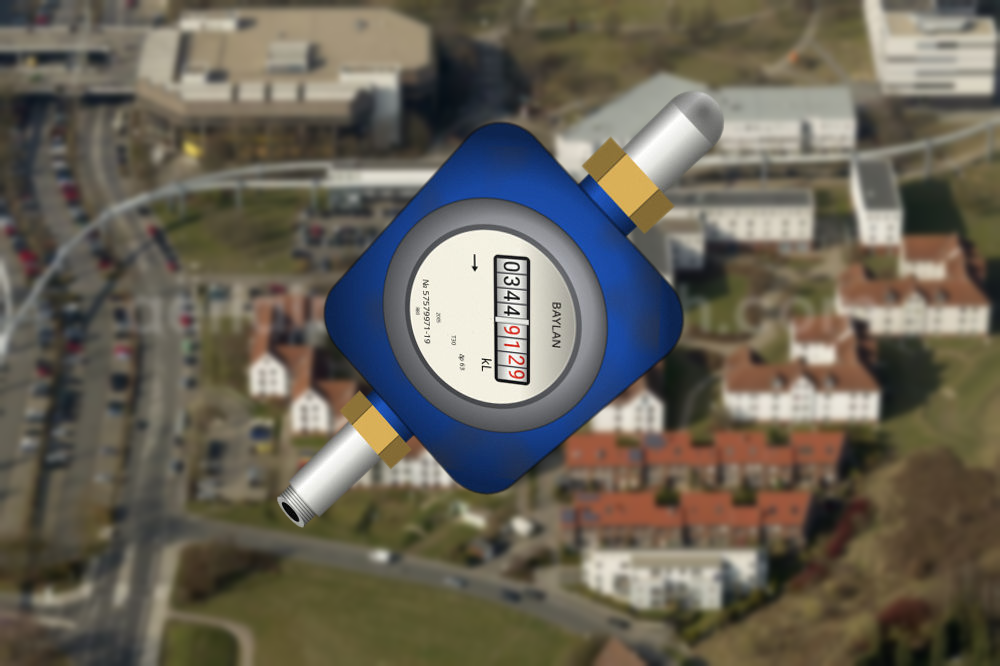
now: 344.9129
